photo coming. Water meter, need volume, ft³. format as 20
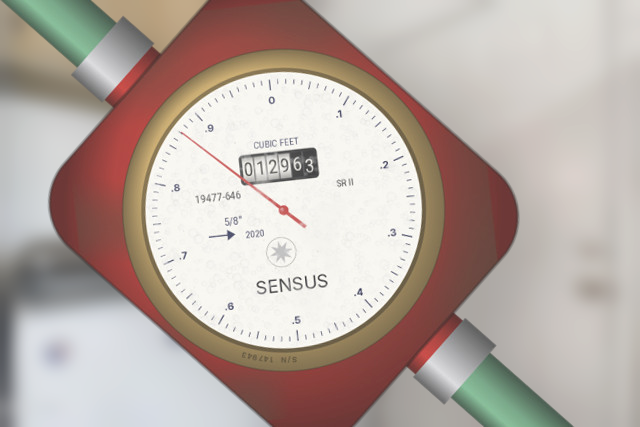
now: 12962.87
